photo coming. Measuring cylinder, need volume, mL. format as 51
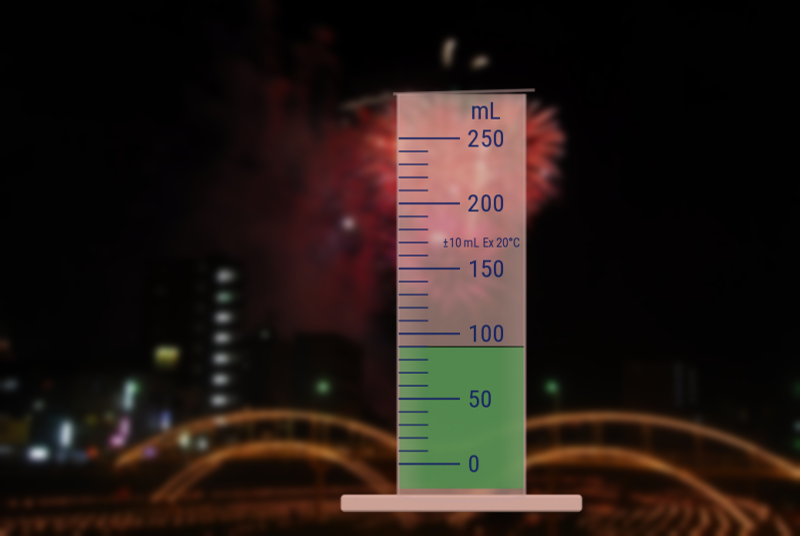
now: 90
